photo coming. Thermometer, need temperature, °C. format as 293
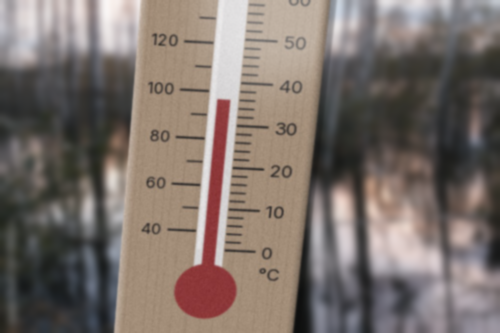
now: 36
